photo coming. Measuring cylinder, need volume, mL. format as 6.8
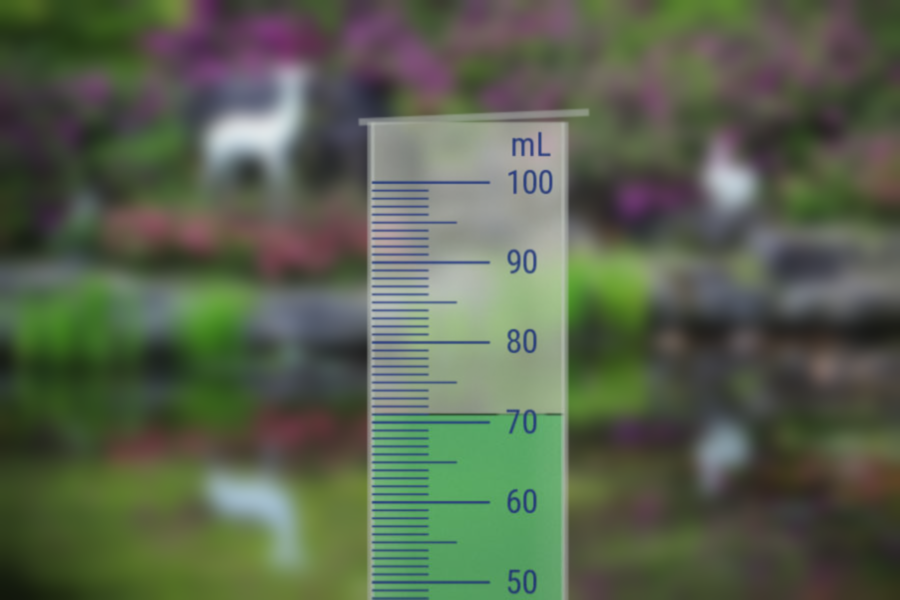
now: 71
